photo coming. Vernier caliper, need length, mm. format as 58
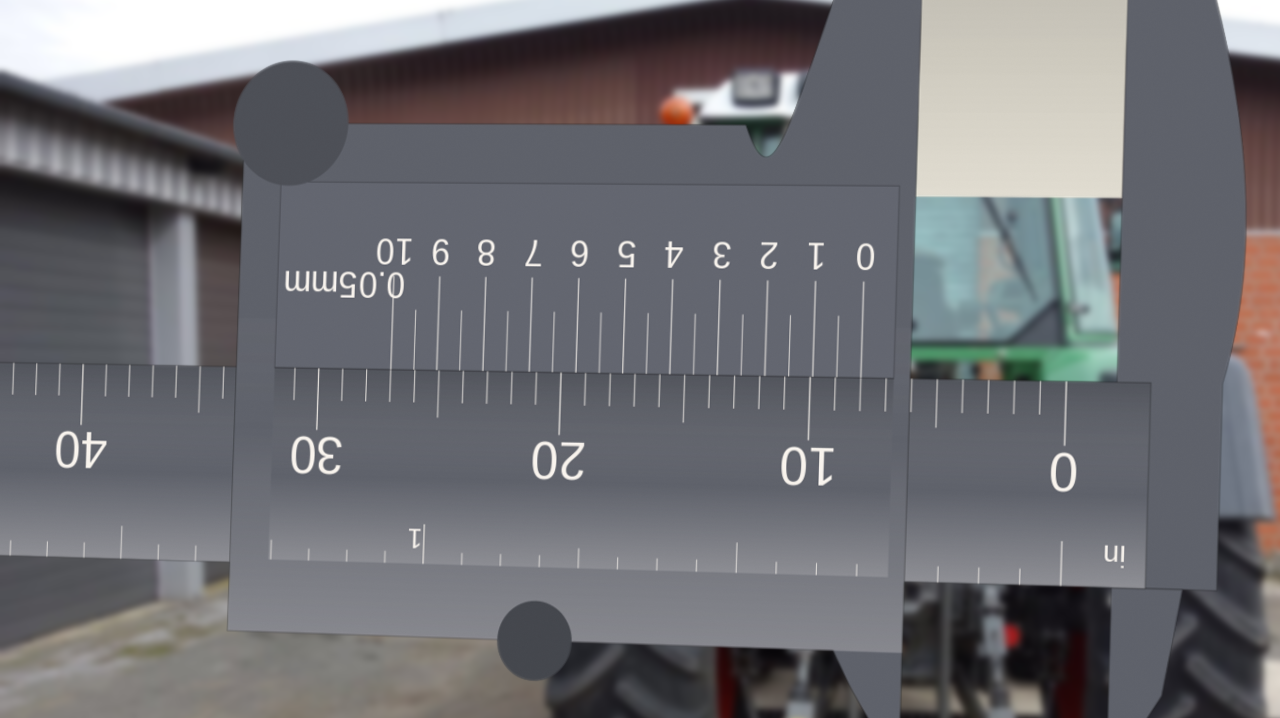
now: 8.0
